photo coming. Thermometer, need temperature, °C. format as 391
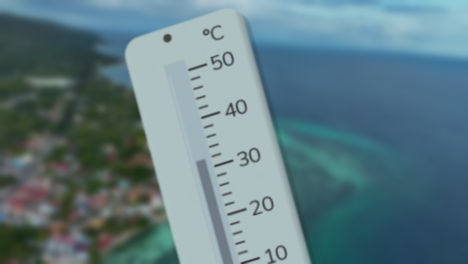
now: 32
